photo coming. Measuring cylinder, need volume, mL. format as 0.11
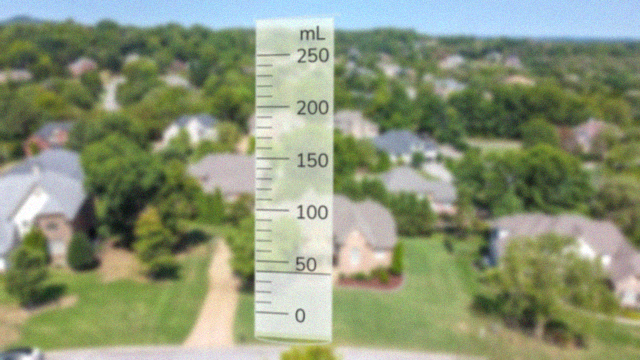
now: 40
